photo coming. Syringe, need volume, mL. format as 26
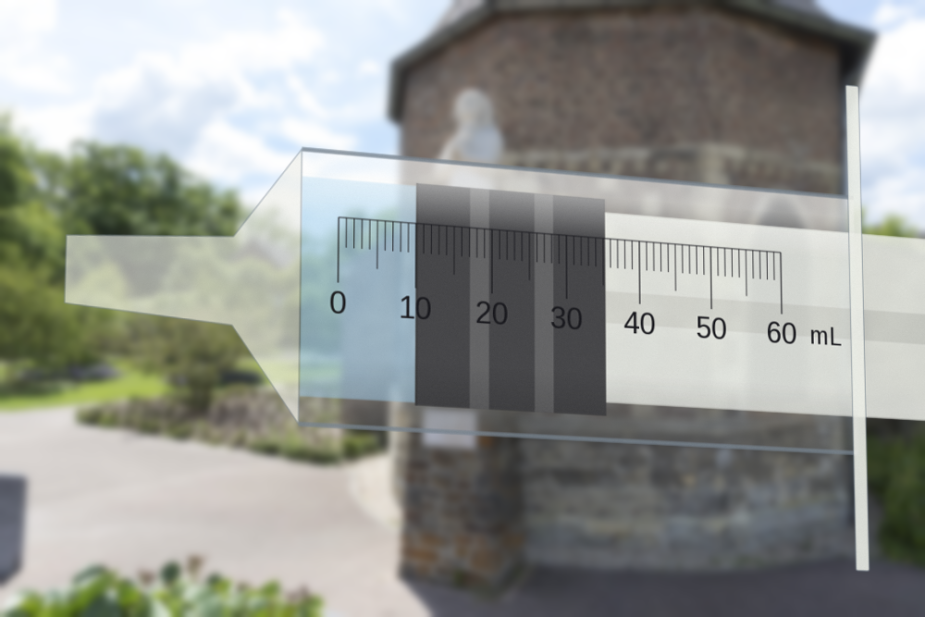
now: 10
